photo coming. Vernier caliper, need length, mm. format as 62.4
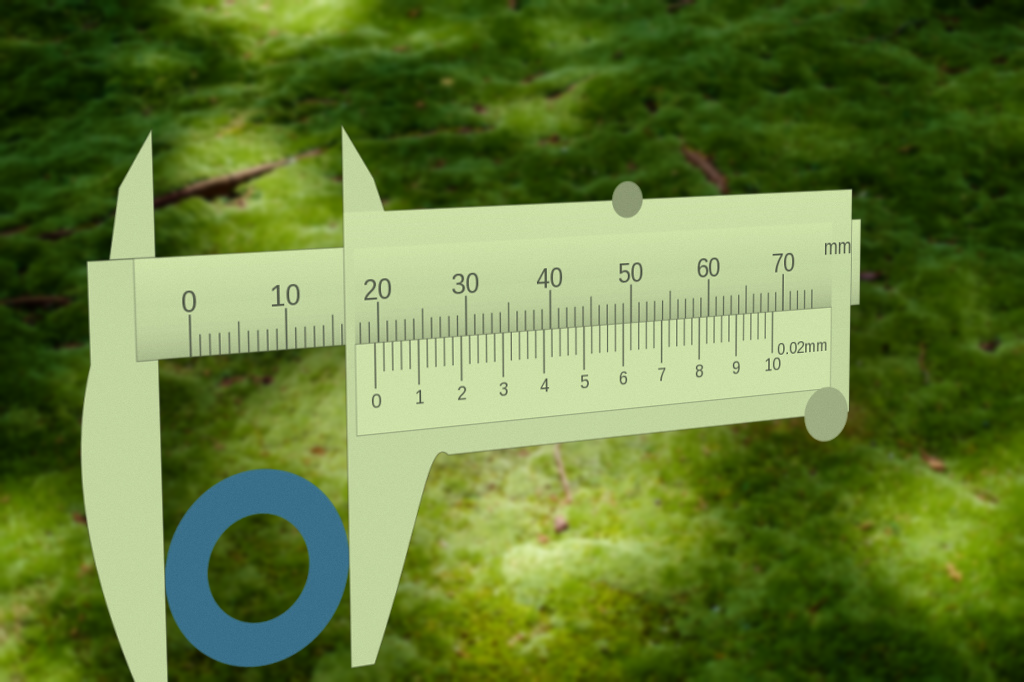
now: 19.6
